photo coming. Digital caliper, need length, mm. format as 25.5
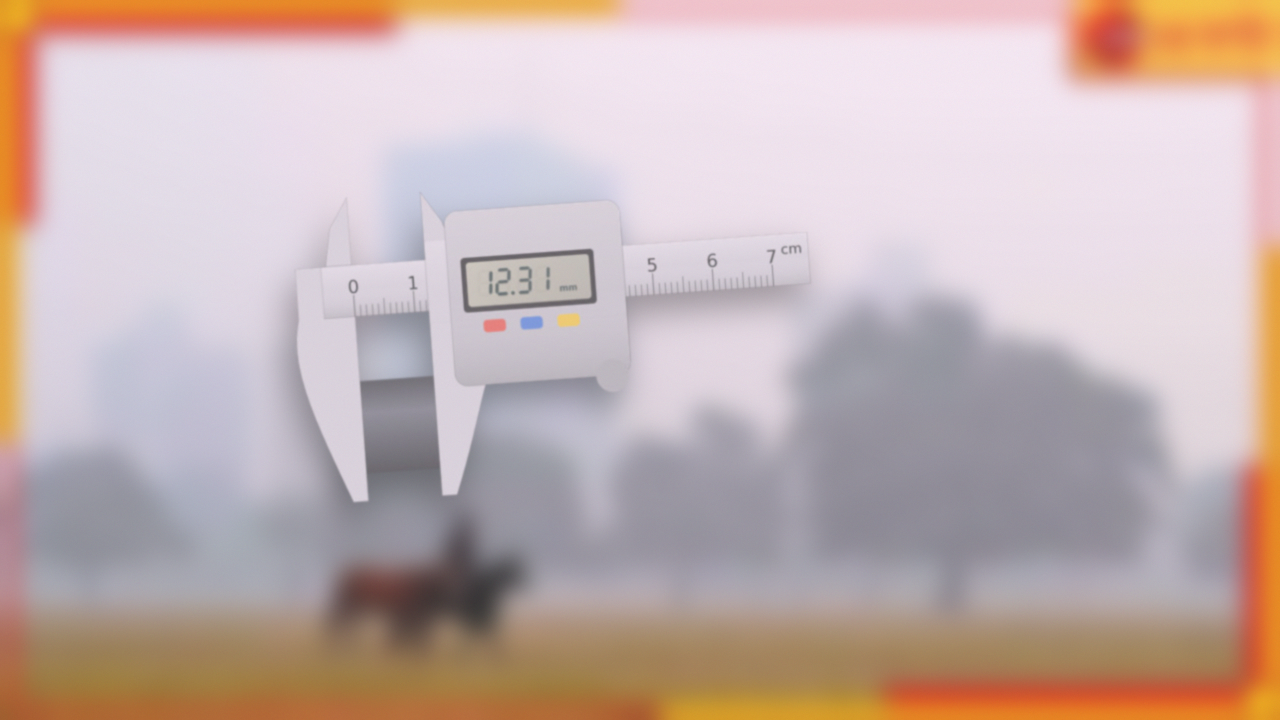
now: 12.31
